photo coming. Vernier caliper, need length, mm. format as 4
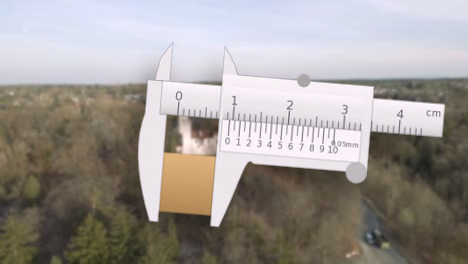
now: 9.4
